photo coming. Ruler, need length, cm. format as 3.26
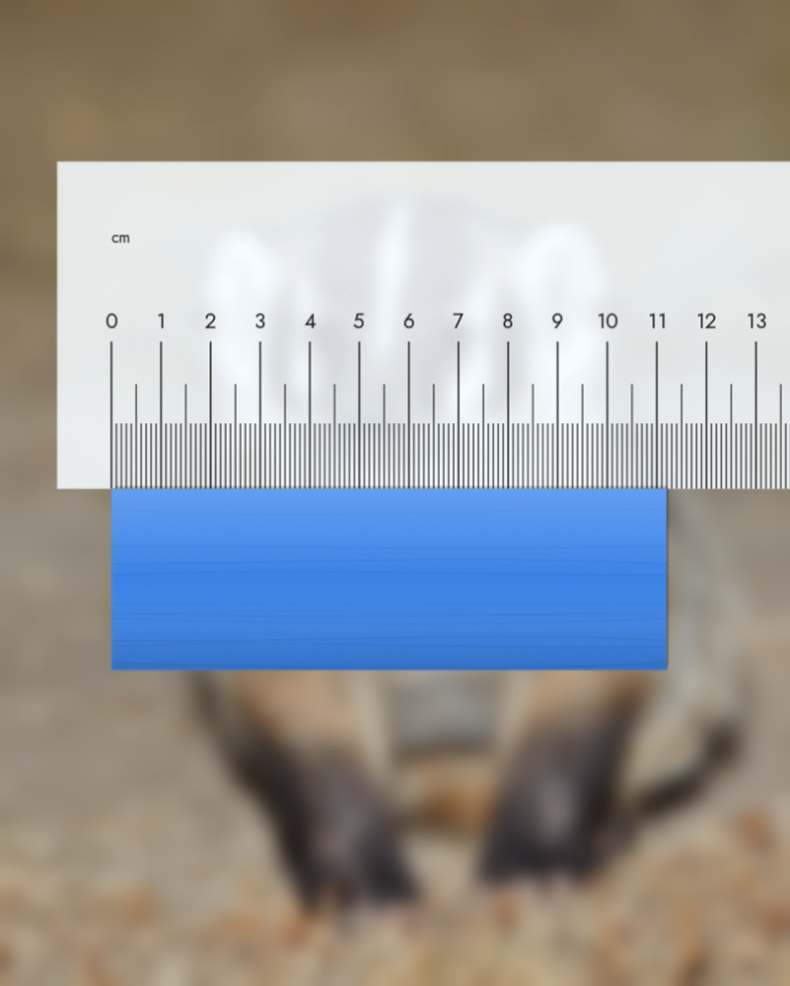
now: 11.2
